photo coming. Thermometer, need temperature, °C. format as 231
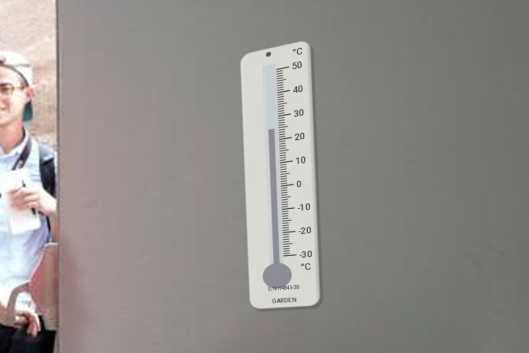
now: 25
